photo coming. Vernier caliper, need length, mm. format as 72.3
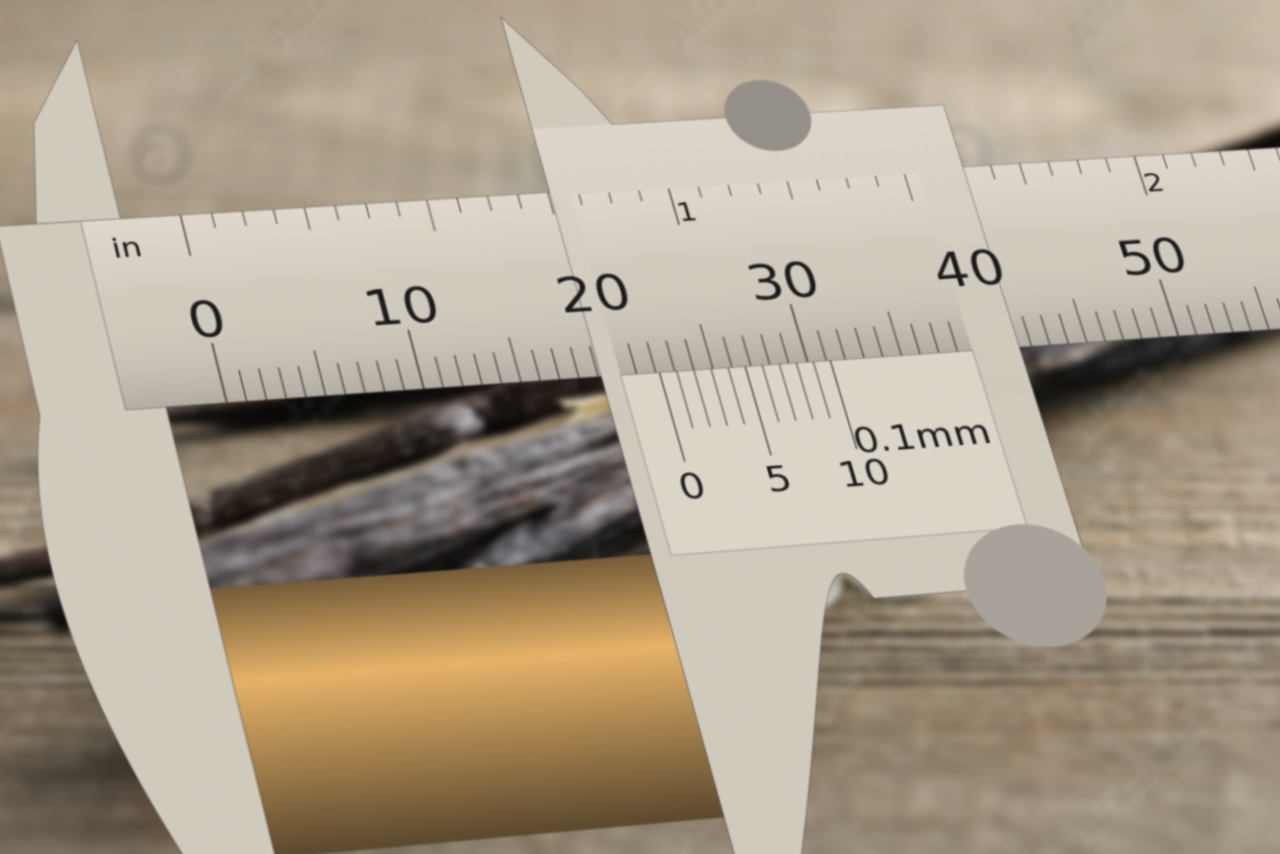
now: 22.2
